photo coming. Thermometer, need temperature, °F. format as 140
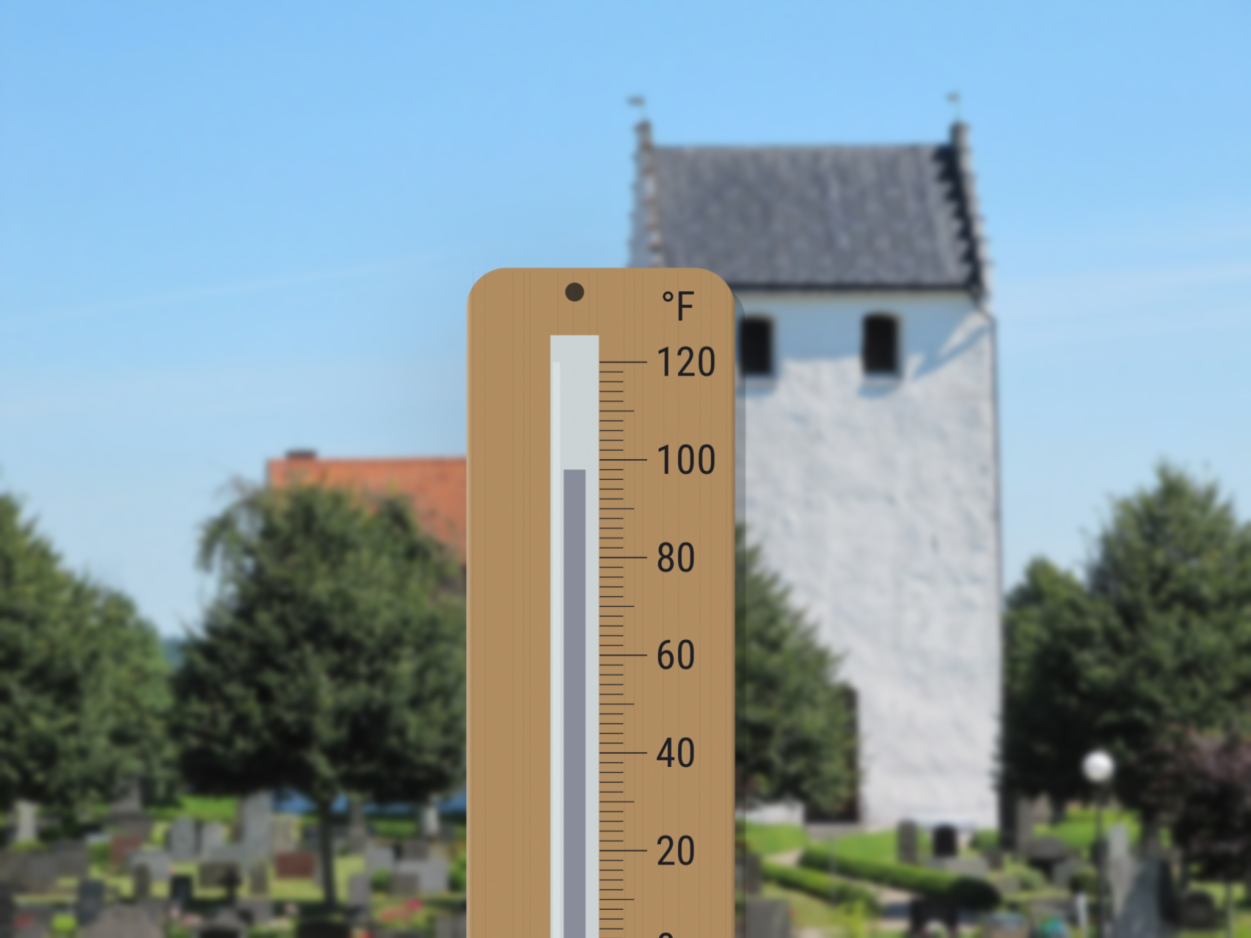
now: 98
